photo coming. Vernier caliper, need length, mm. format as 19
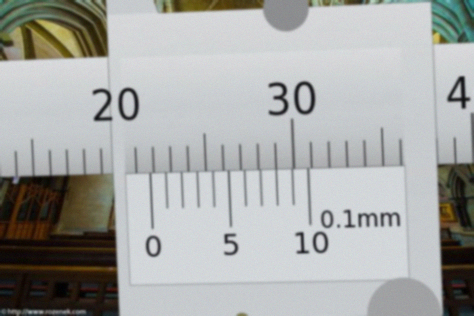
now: 21.8
